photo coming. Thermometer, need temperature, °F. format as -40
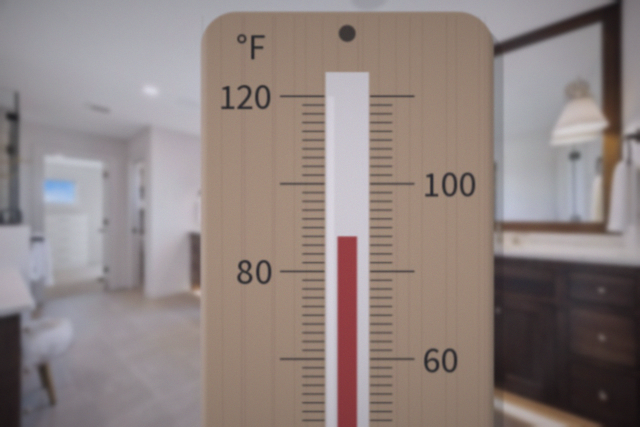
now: 88
